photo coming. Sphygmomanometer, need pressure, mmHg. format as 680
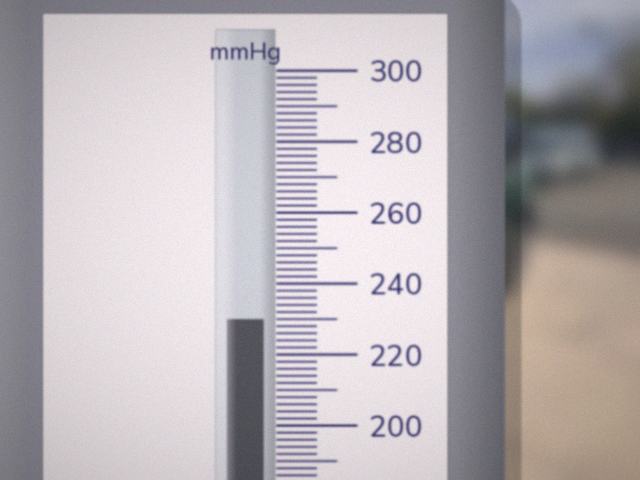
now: 230
